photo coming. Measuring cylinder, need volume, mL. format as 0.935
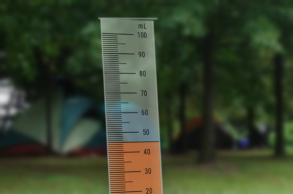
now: 45
